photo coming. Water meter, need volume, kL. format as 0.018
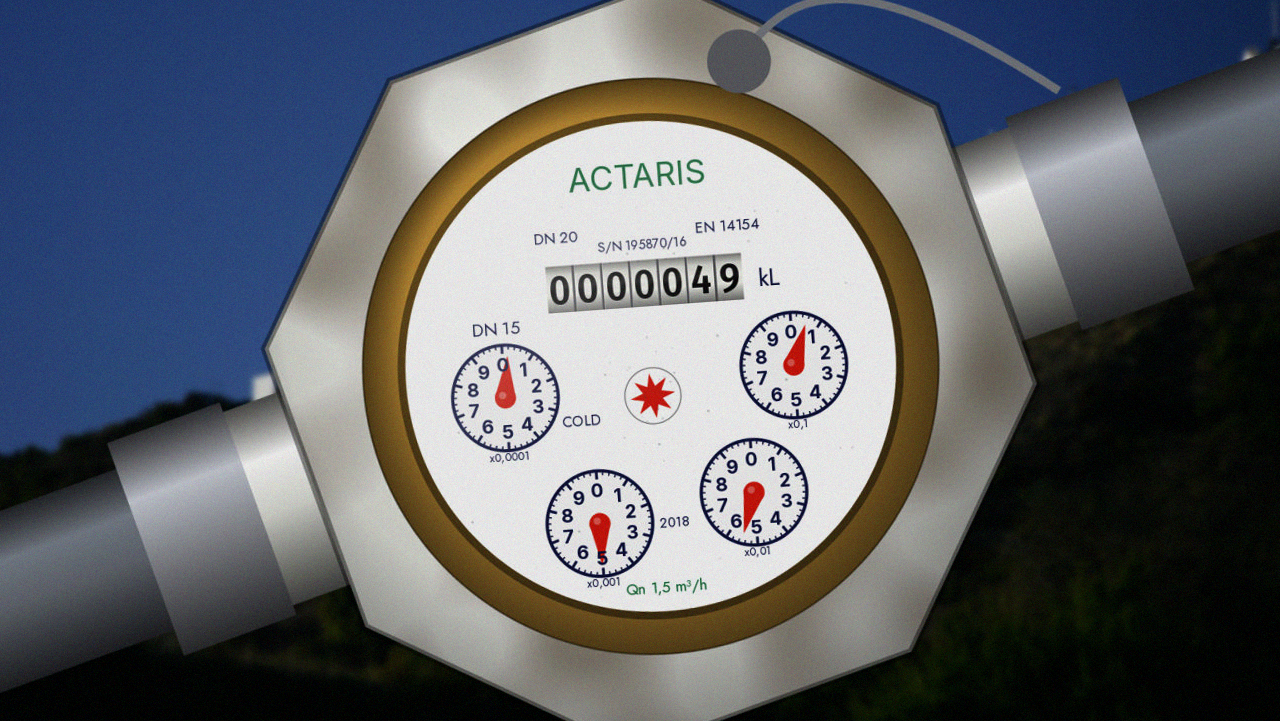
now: 49.0550
